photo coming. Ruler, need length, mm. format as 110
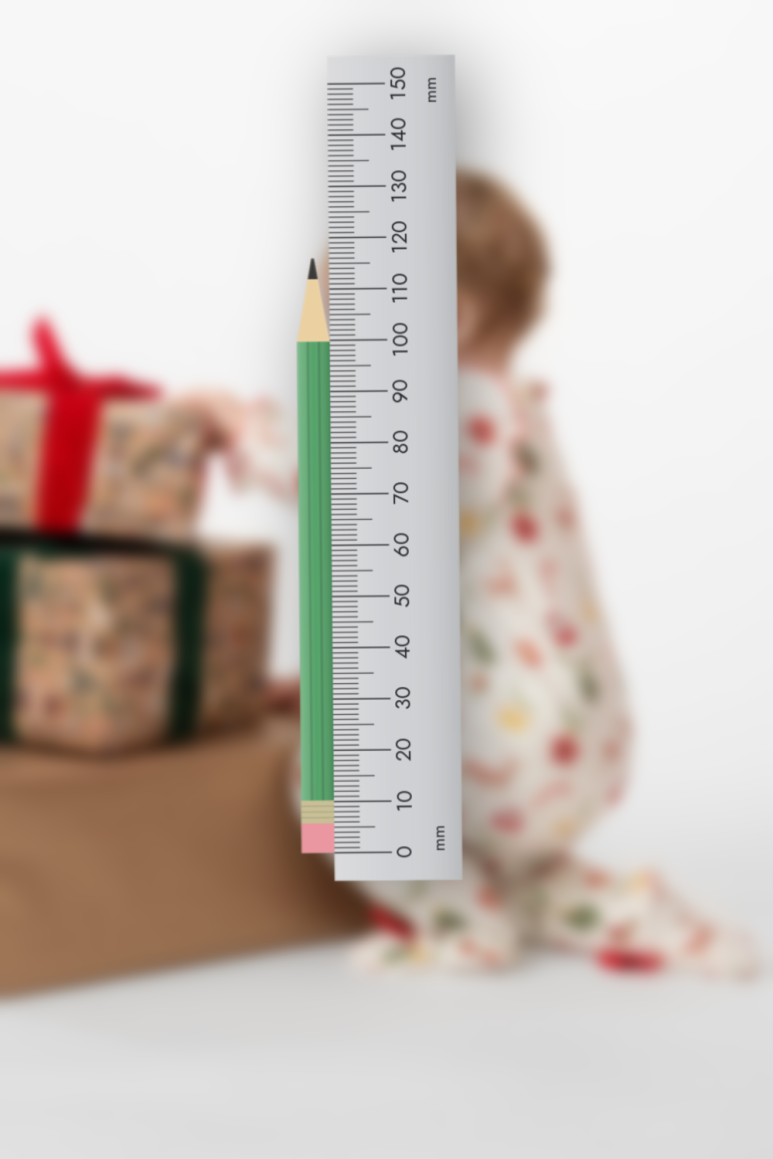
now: 116
